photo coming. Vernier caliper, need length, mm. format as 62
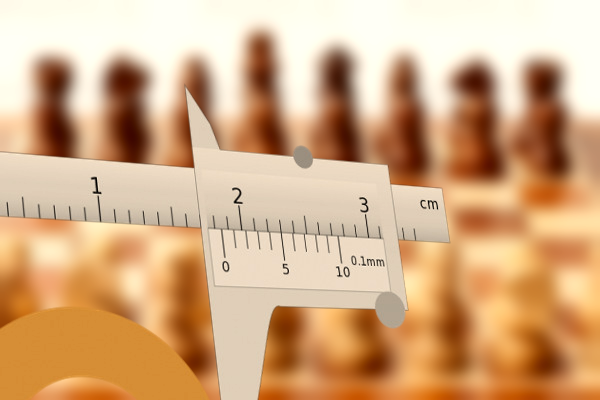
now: 18.5
